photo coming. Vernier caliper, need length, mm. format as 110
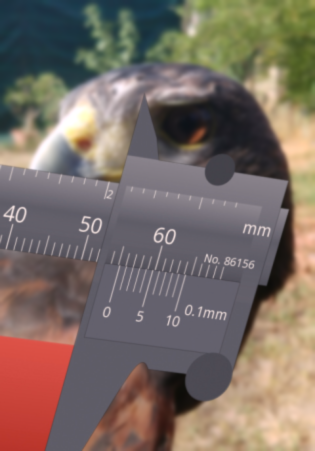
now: 55.2
